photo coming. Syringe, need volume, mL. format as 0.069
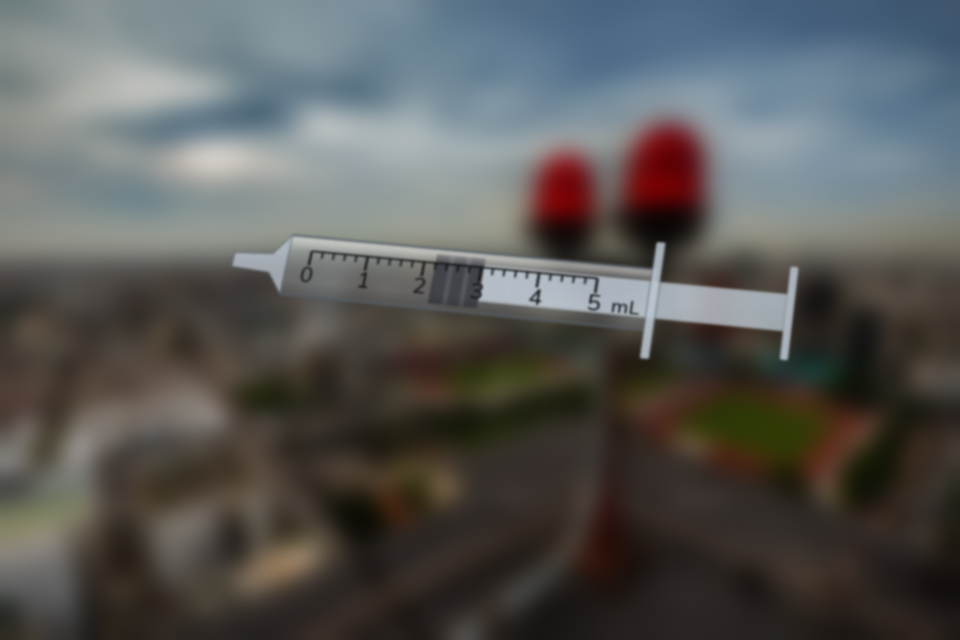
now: 2.2
